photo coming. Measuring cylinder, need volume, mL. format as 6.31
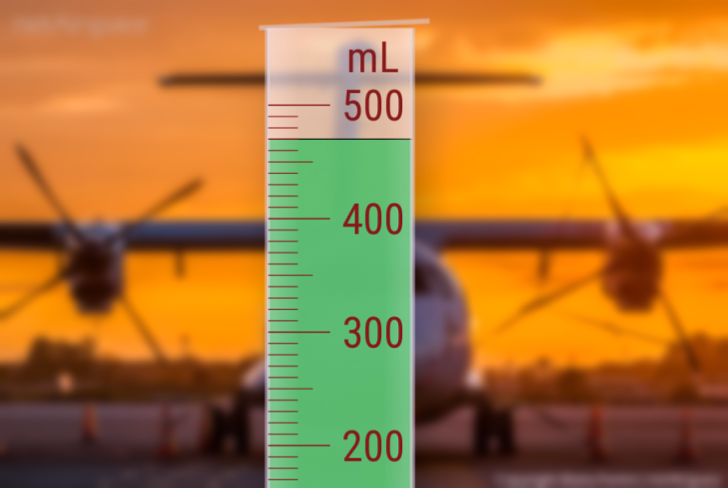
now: 470
